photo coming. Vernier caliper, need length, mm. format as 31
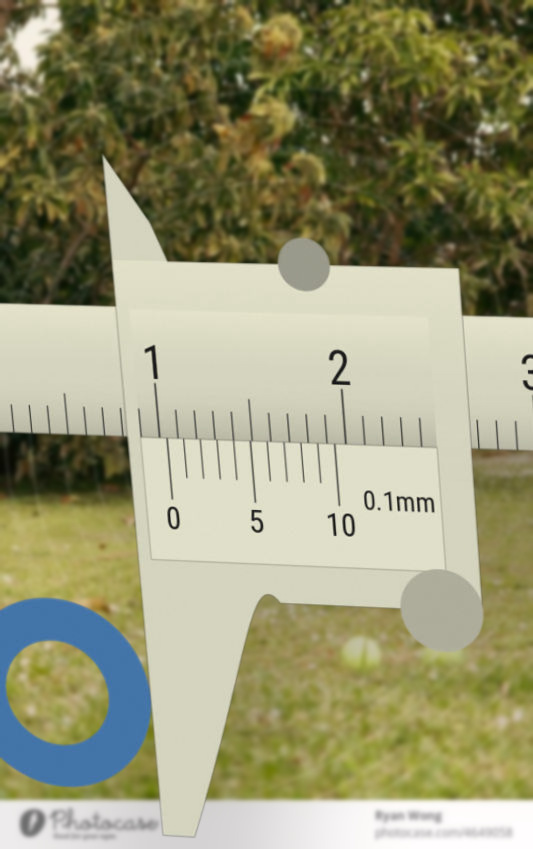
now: 10.4
